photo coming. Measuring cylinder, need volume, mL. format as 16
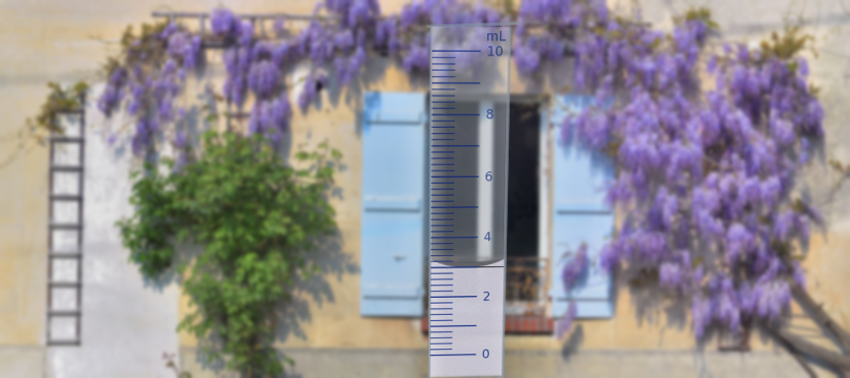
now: 3
